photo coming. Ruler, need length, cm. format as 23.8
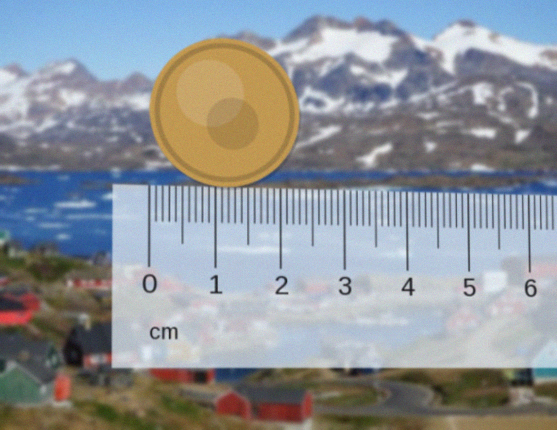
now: 2.3
